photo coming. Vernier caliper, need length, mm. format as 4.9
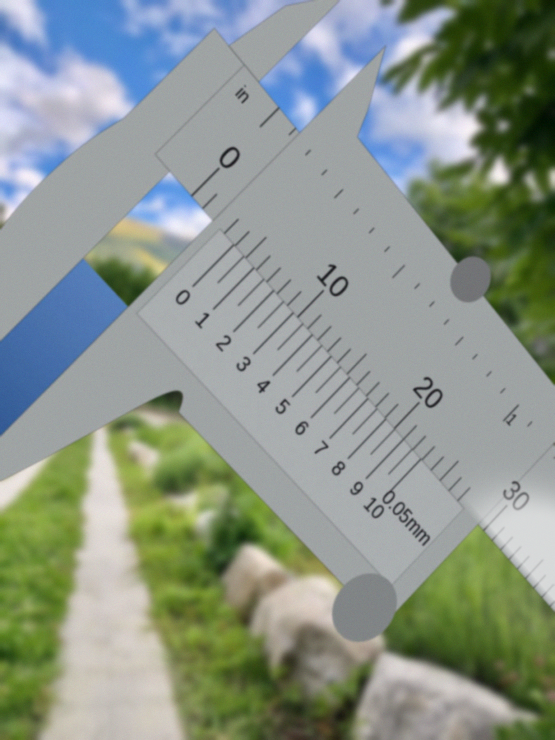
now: 3.9
